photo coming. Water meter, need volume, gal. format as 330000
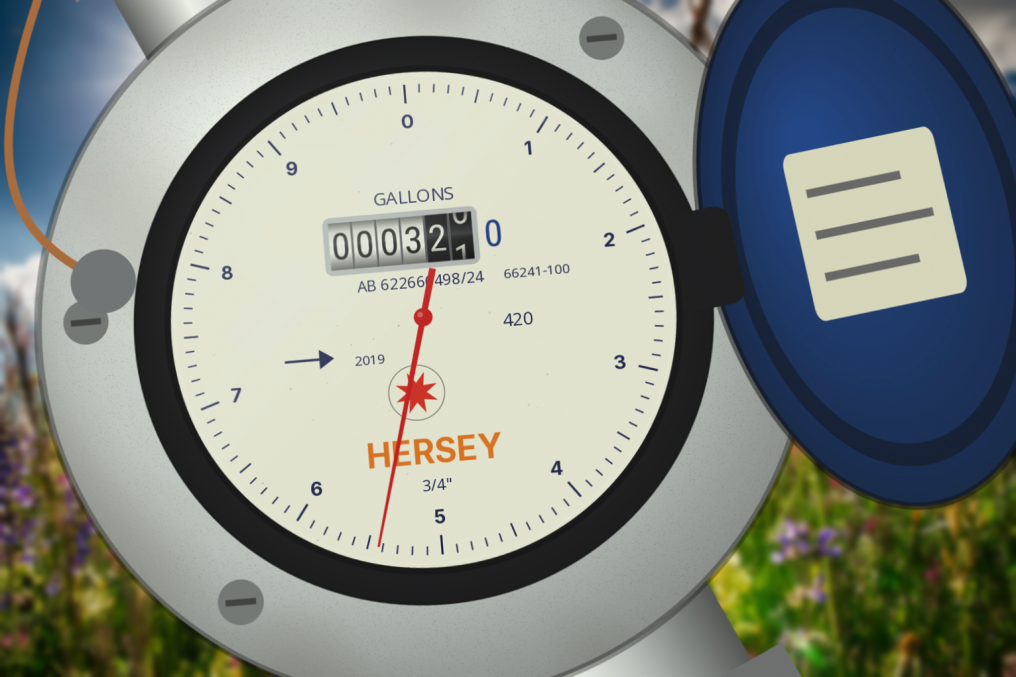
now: 3205.4
